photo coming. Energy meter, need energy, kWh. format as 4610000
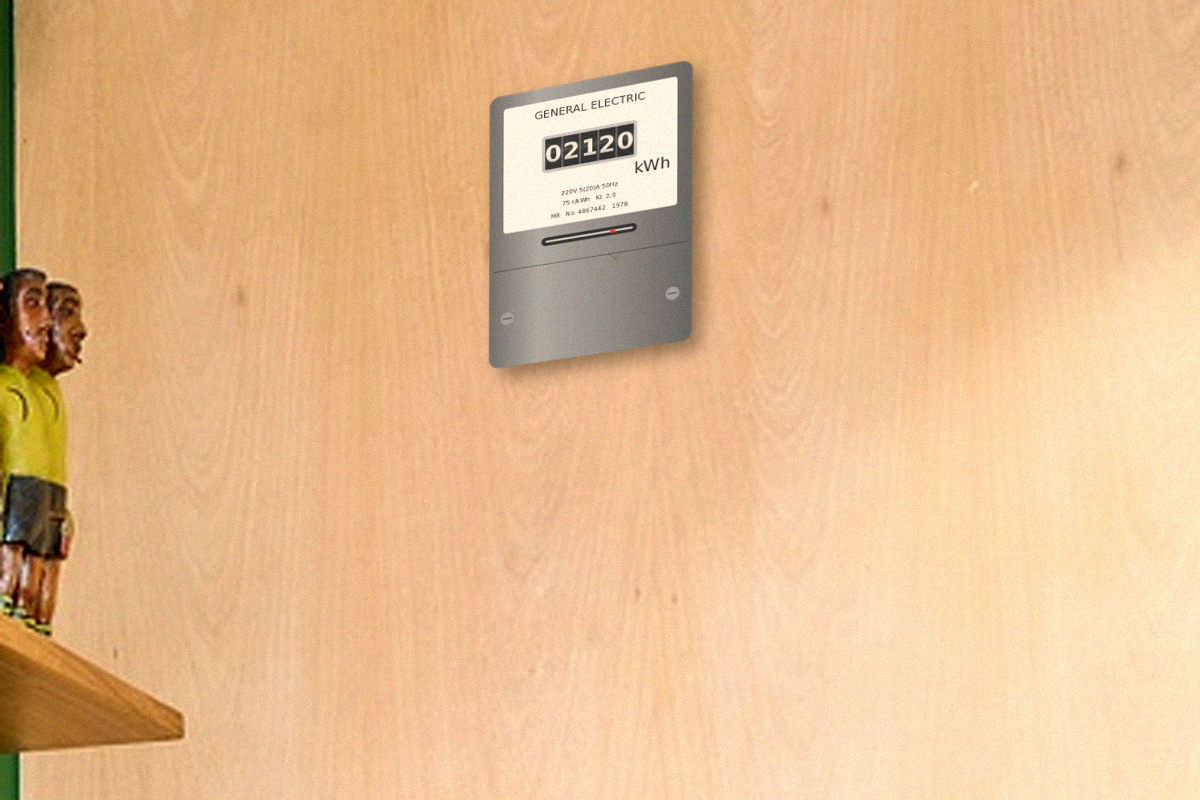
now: 2120
